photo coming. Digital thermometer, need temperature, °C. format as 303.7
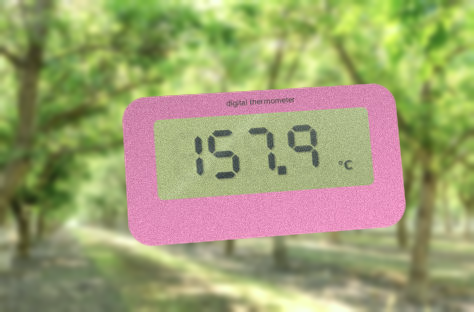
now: 157.9
